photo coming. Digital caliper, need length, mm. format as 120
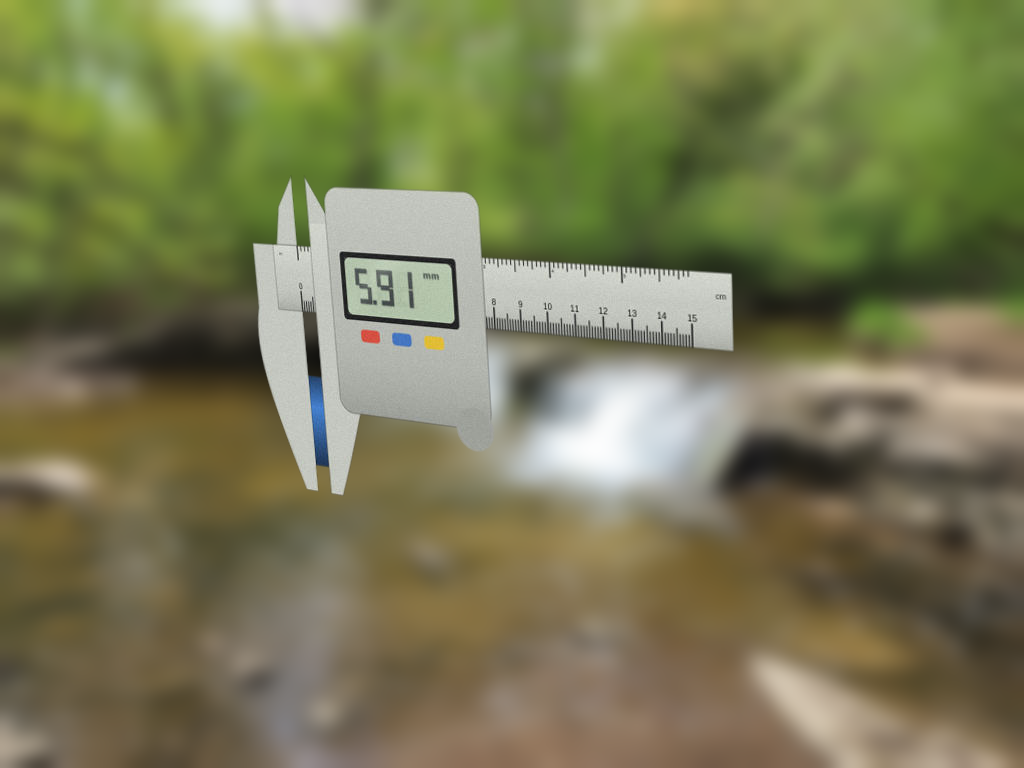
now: 5.91
